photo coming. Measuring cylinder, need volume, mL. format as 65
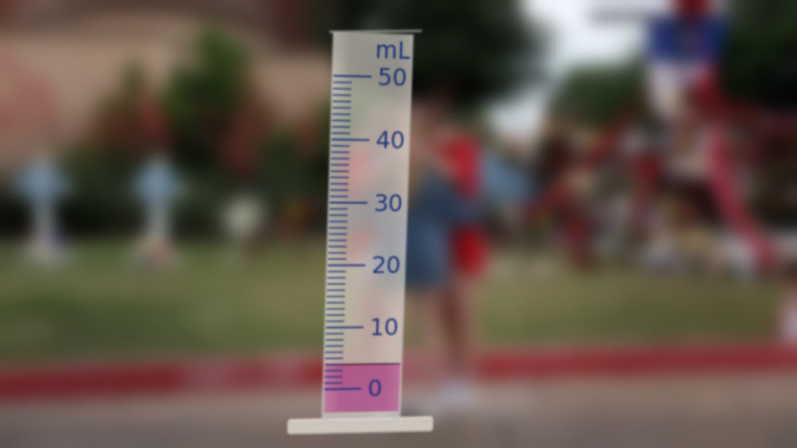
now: 4
